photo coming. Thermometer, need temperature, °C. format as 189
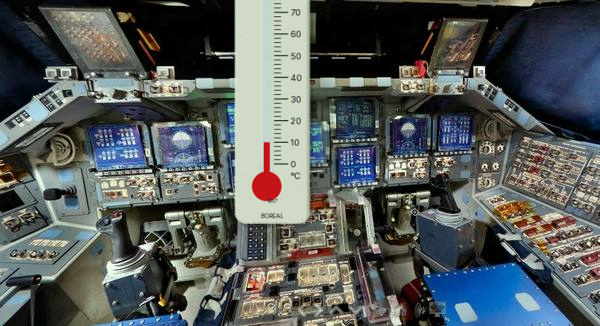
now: 10
